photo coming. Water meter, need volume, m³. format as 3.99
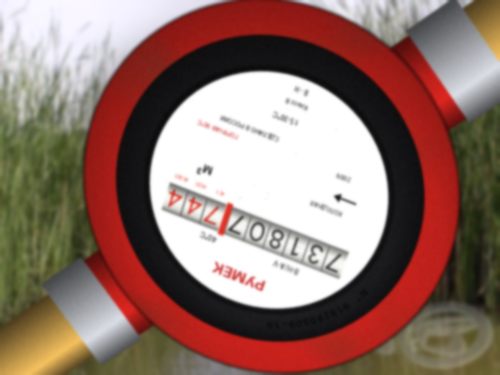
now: 731807.744
